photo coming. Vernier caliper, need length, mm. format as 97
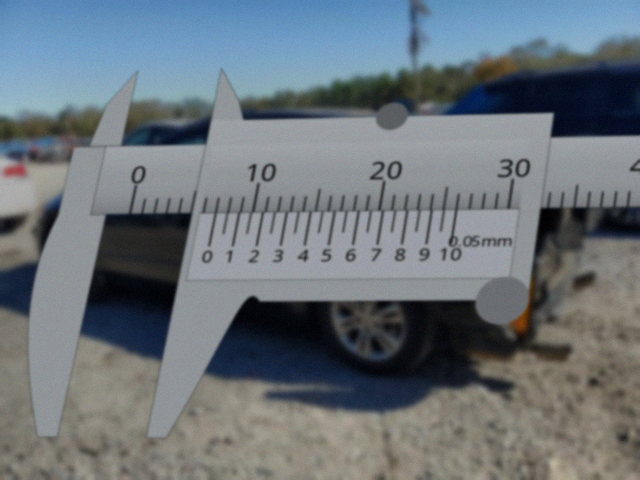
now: 7.0
